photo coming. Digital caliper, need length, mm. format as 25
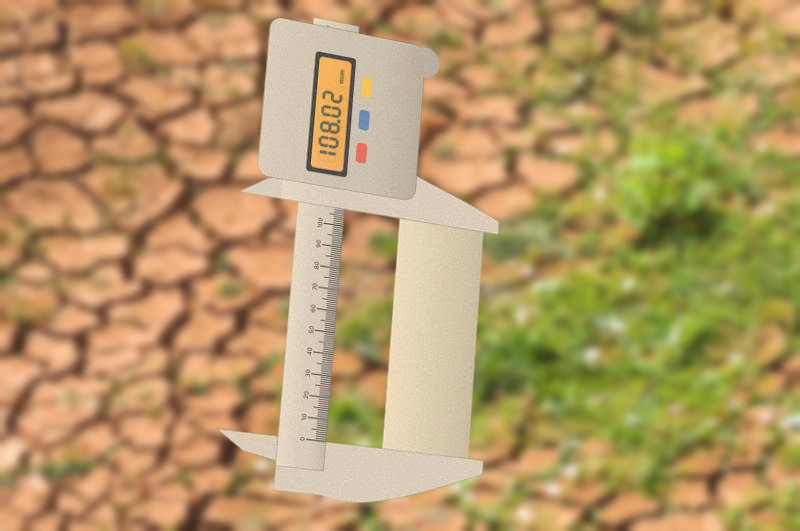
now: 108.02
